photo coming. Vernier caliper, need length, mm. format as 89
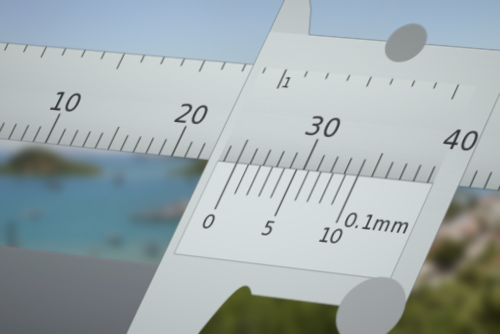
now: 25.0
